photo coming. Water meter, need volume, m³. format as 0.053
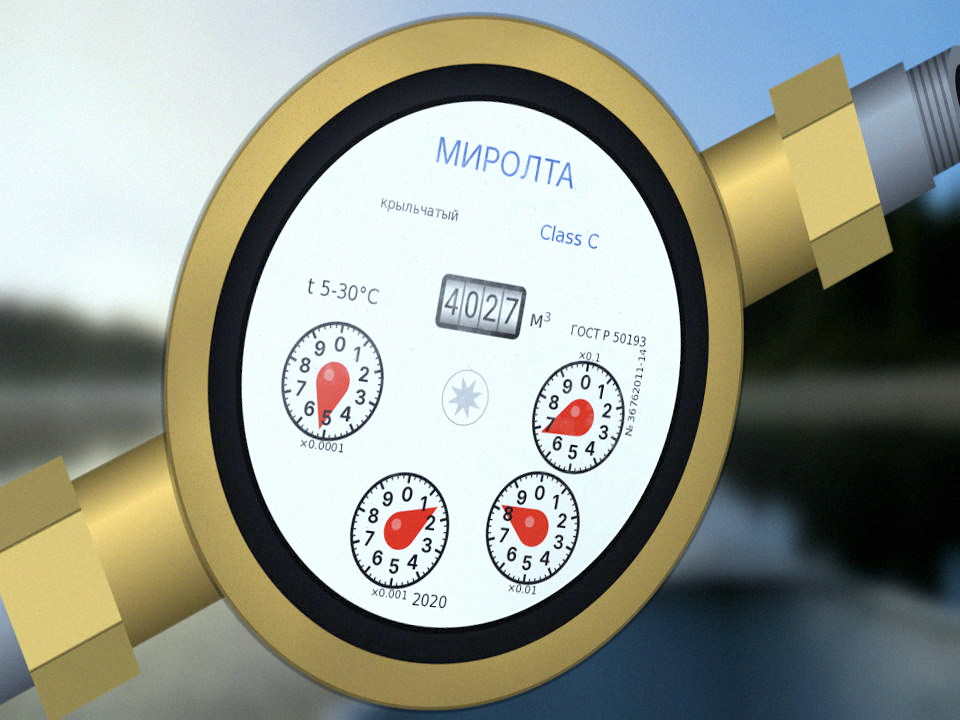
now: 4027.6815
